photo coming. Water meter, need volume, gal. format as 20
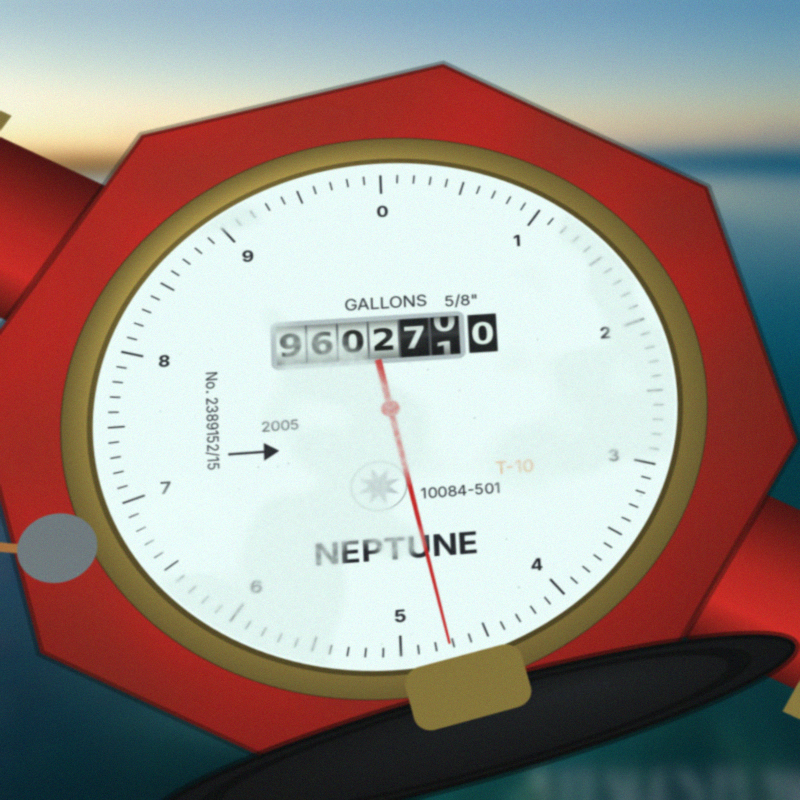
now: 9602704.7
